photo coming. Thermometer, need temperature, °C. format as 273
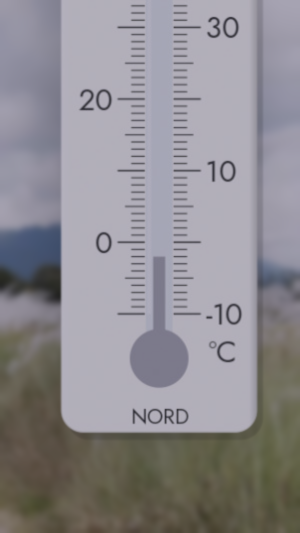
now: -2
